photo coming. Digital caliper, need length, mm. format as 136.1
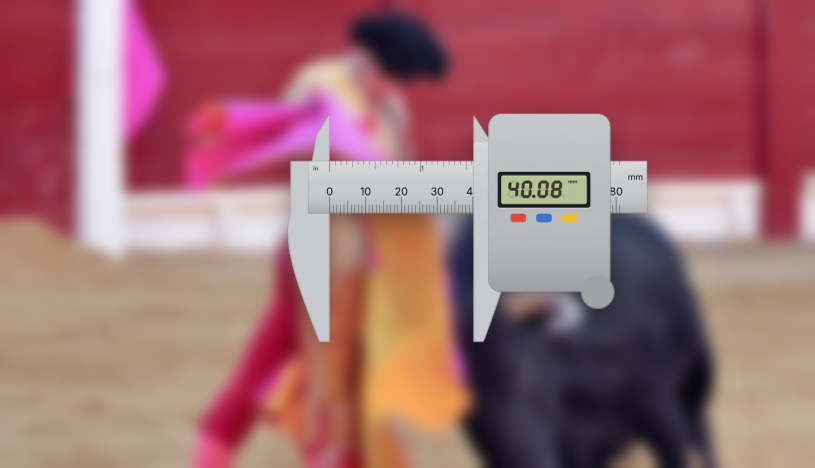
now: 40.08
